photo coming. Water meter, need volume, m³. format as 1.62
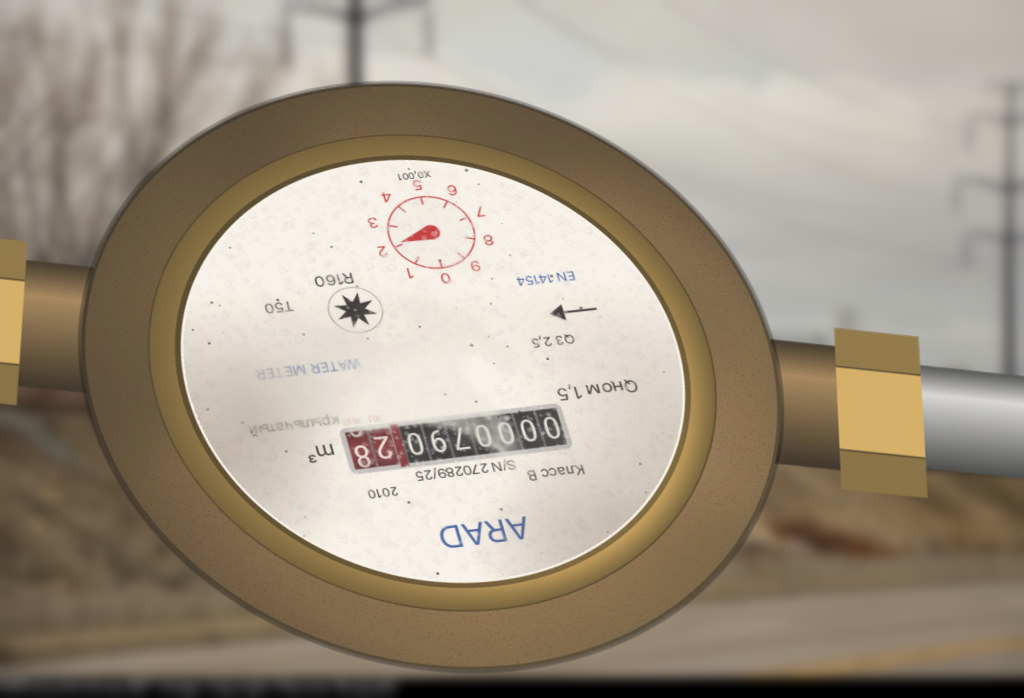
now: 790.282
